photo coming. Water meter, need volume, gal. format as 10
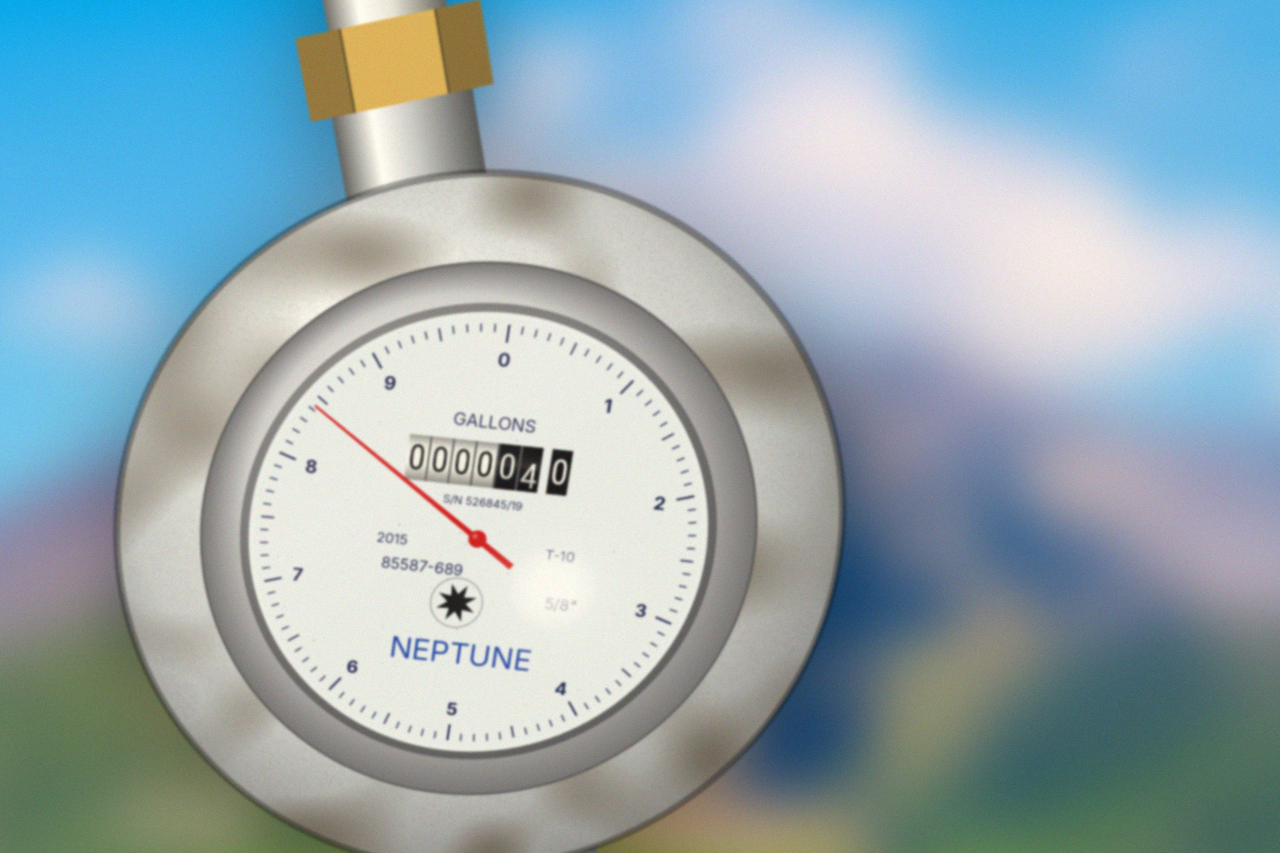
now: 38.4
